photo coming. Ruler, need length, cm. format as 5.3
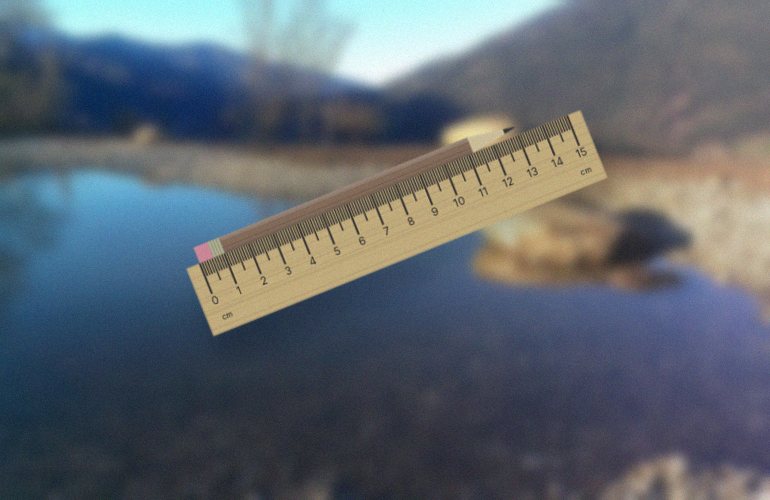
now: 13
